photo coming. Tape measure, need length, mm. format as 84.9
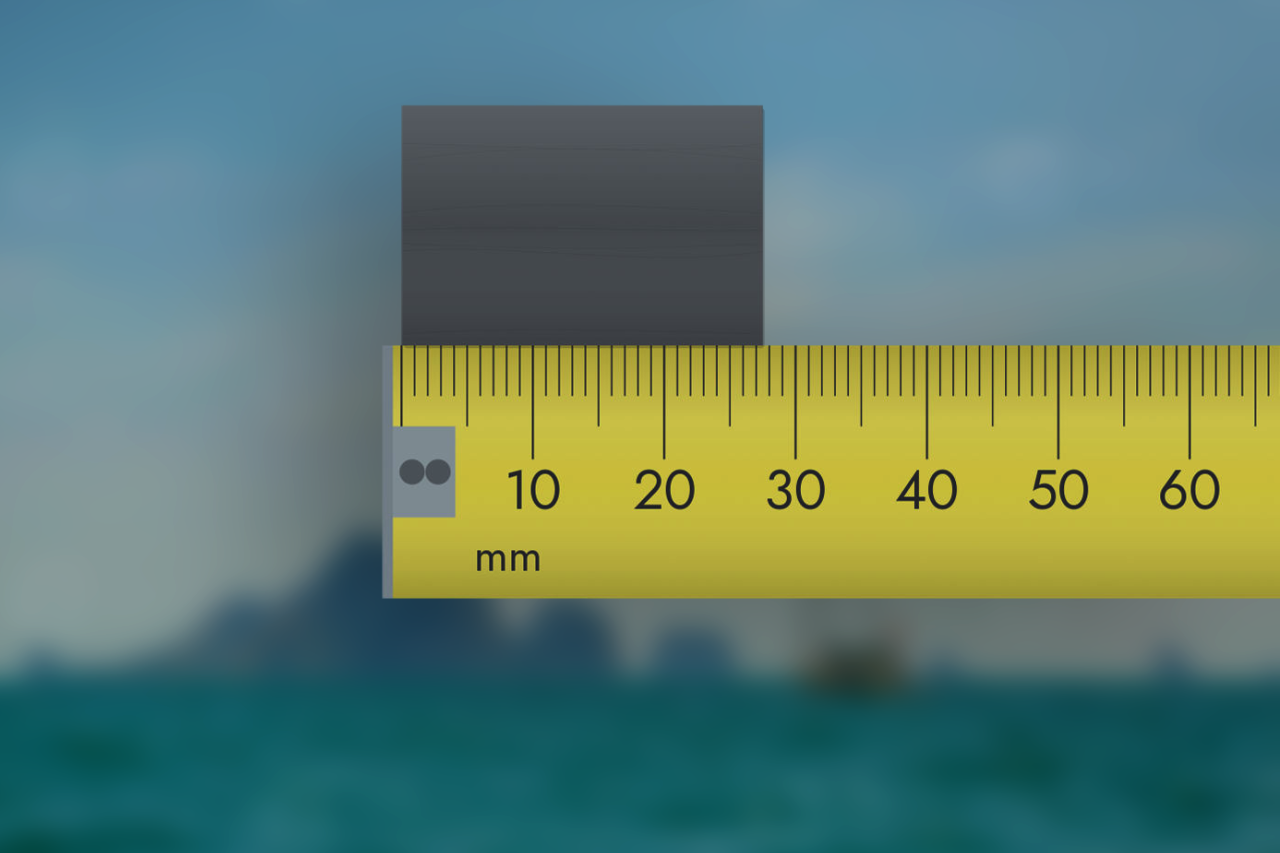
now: 27.5
